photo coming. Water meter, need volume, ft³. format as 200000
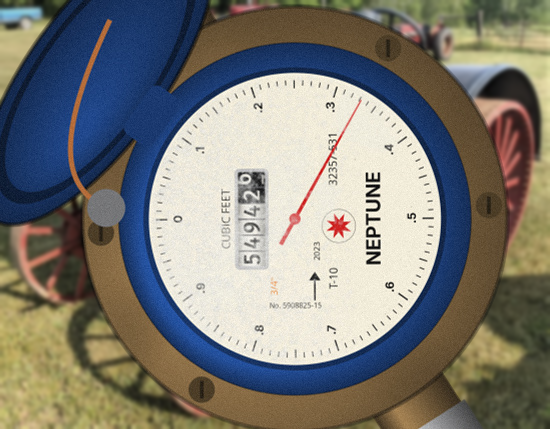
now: 549426.33
